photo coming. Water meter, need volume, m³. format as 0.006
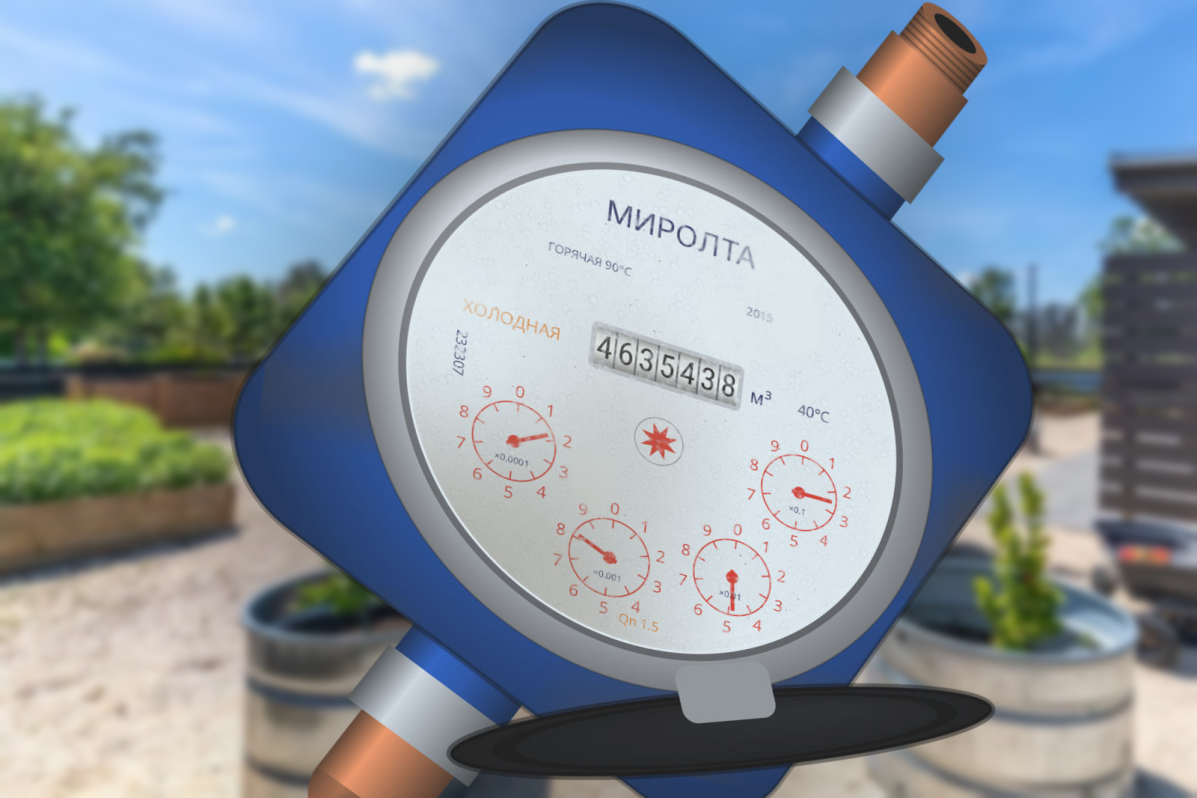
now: 4635438.2481
